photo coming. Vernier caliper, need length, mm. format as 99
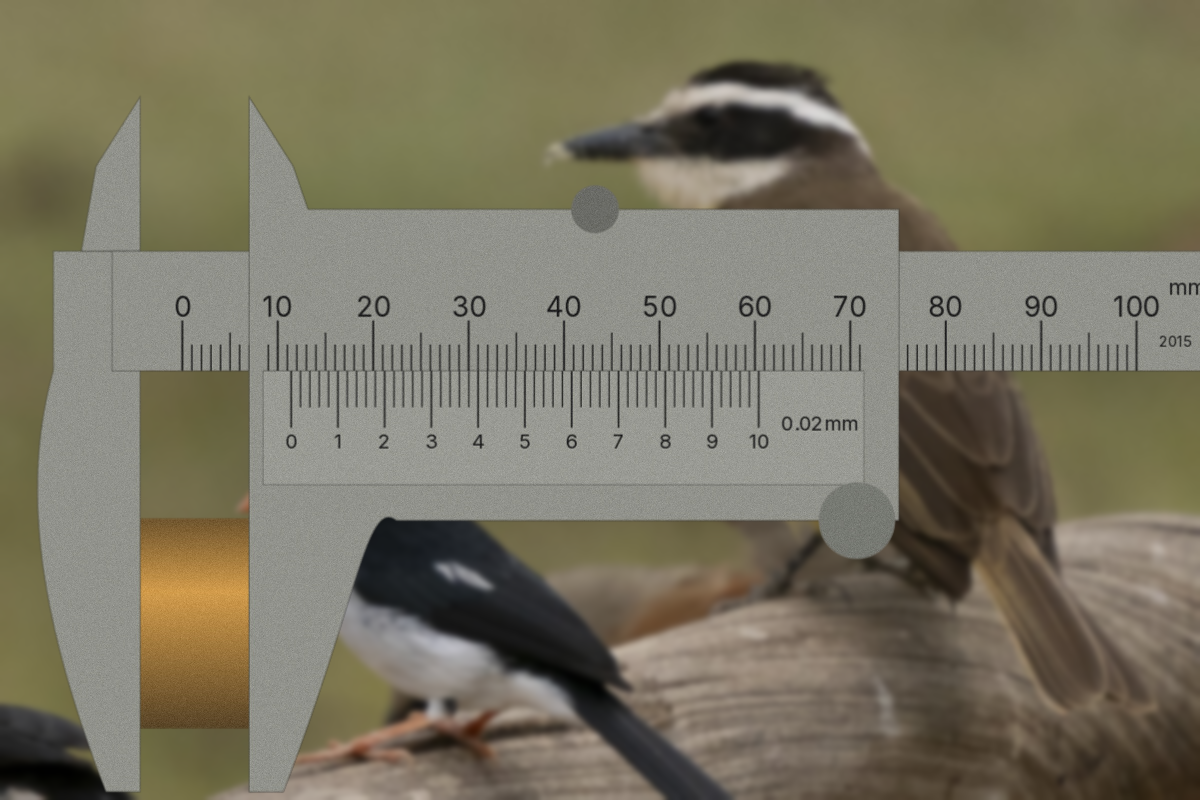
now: 11.4
